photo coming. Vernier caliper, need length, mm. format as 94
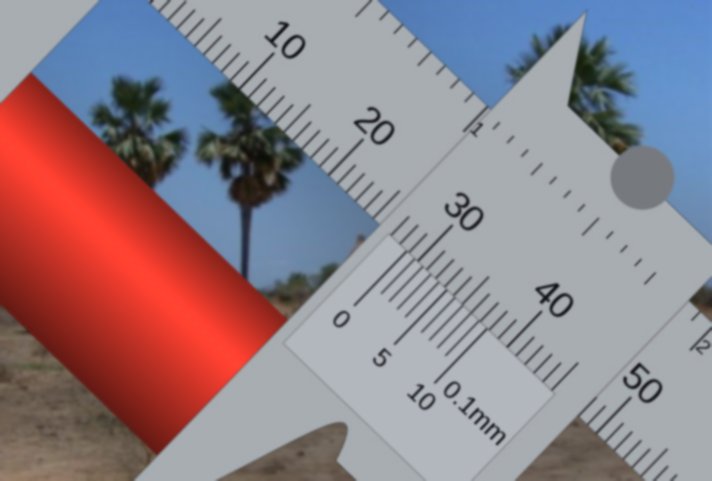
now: 28.8
